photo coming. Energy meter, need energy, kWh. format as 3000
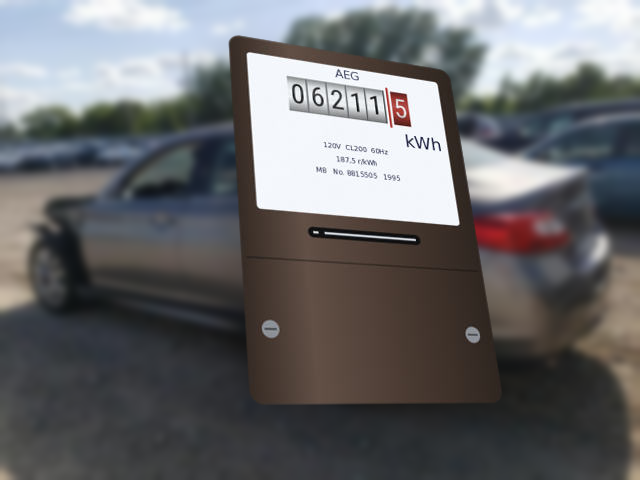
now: 6211.5
